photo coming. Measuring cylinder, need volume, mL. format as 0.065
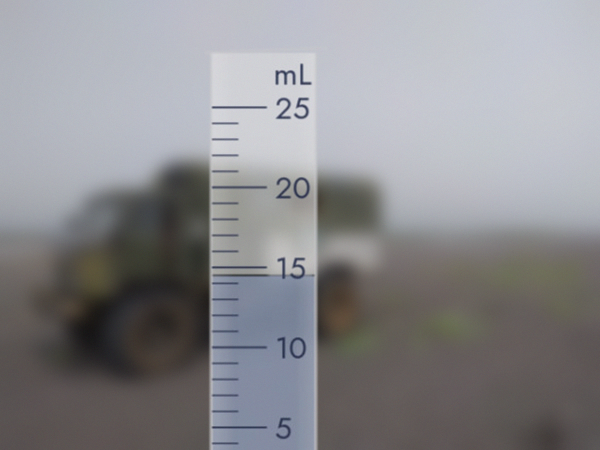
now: 14.5
